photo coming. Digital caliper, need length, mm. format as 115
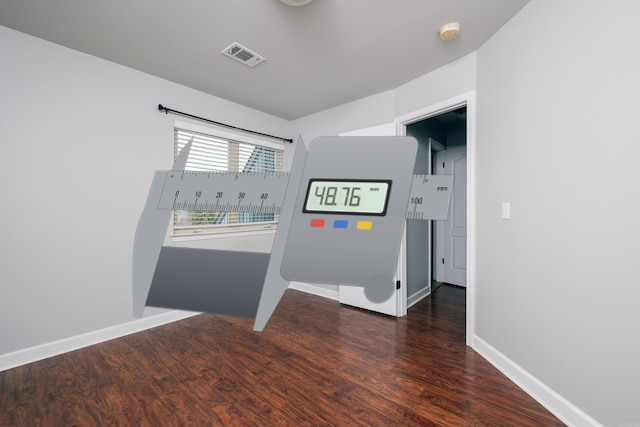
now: 48.76
